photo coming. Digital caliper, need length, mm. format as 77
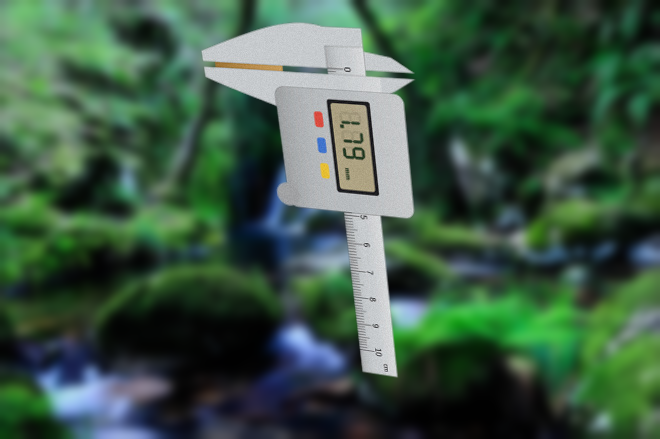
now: 1.79
